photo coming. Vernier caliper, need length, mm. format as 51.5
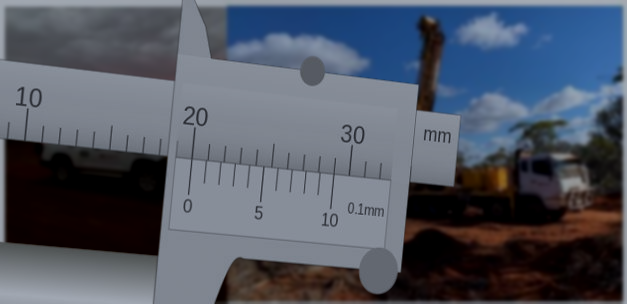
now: 20.0
